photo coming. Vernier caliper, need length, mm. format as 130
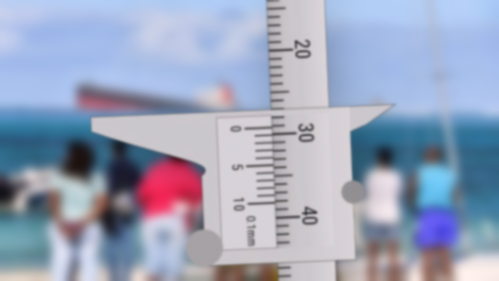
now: 29.2
